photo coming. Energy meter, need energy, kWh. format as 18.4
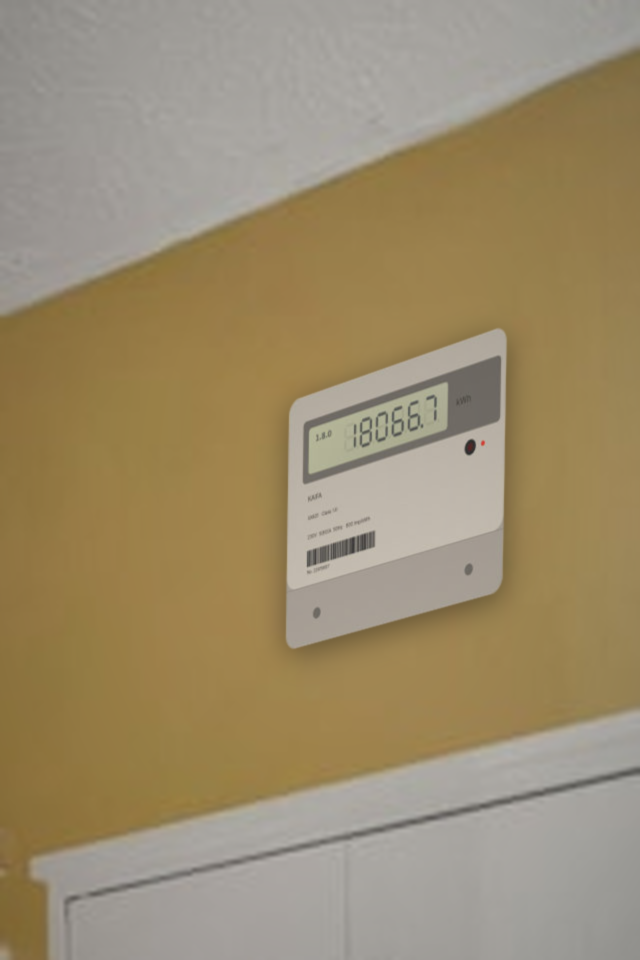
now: 18066.7
